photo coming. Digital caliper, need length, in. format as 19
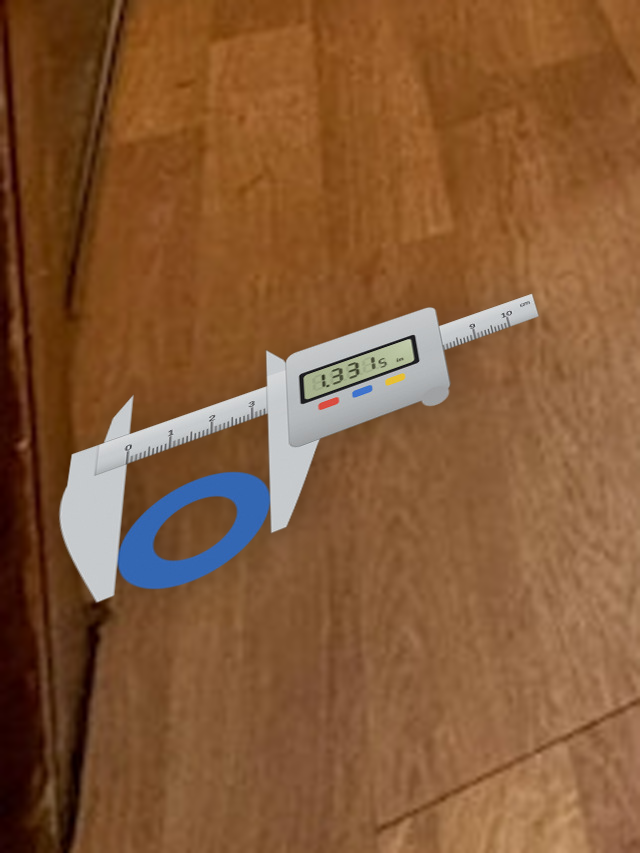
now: 1.3315
